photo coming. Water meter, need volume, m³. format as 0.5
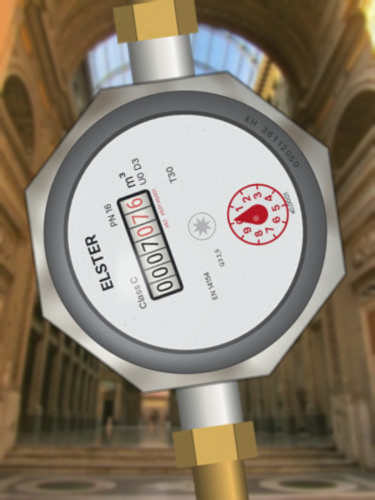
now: 7.0760
